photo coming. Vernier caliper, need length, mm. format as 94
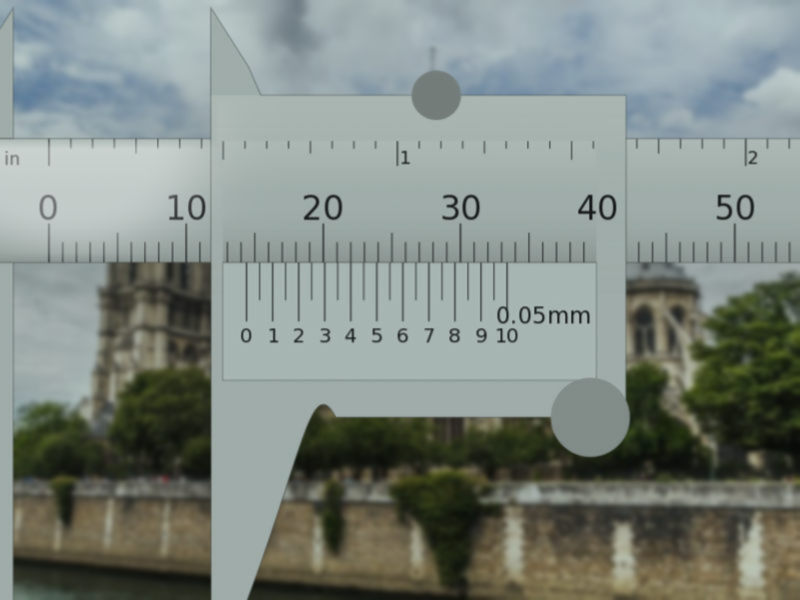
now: 14.4
